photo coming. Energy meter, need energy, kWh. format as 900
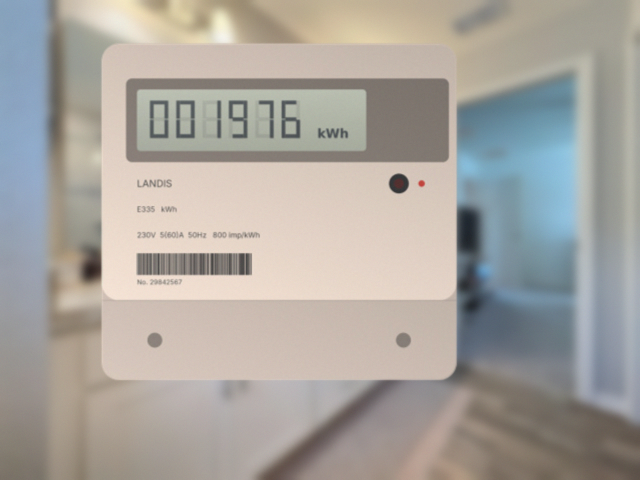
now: 1976
